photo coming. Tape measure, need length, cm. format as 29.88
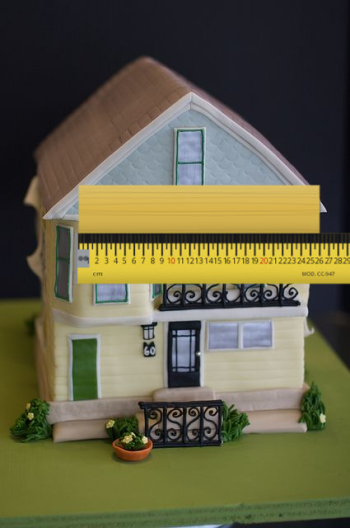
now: 26
